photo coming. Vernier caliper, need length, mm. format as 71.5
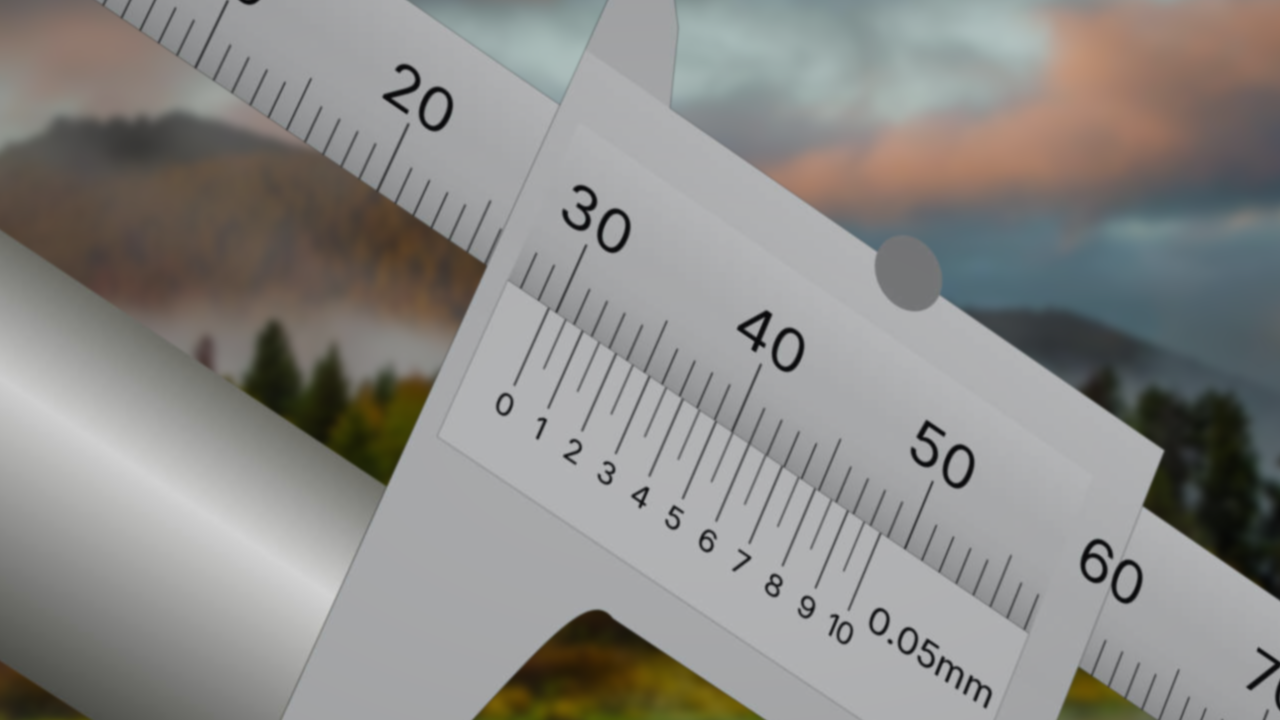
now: 29.6
